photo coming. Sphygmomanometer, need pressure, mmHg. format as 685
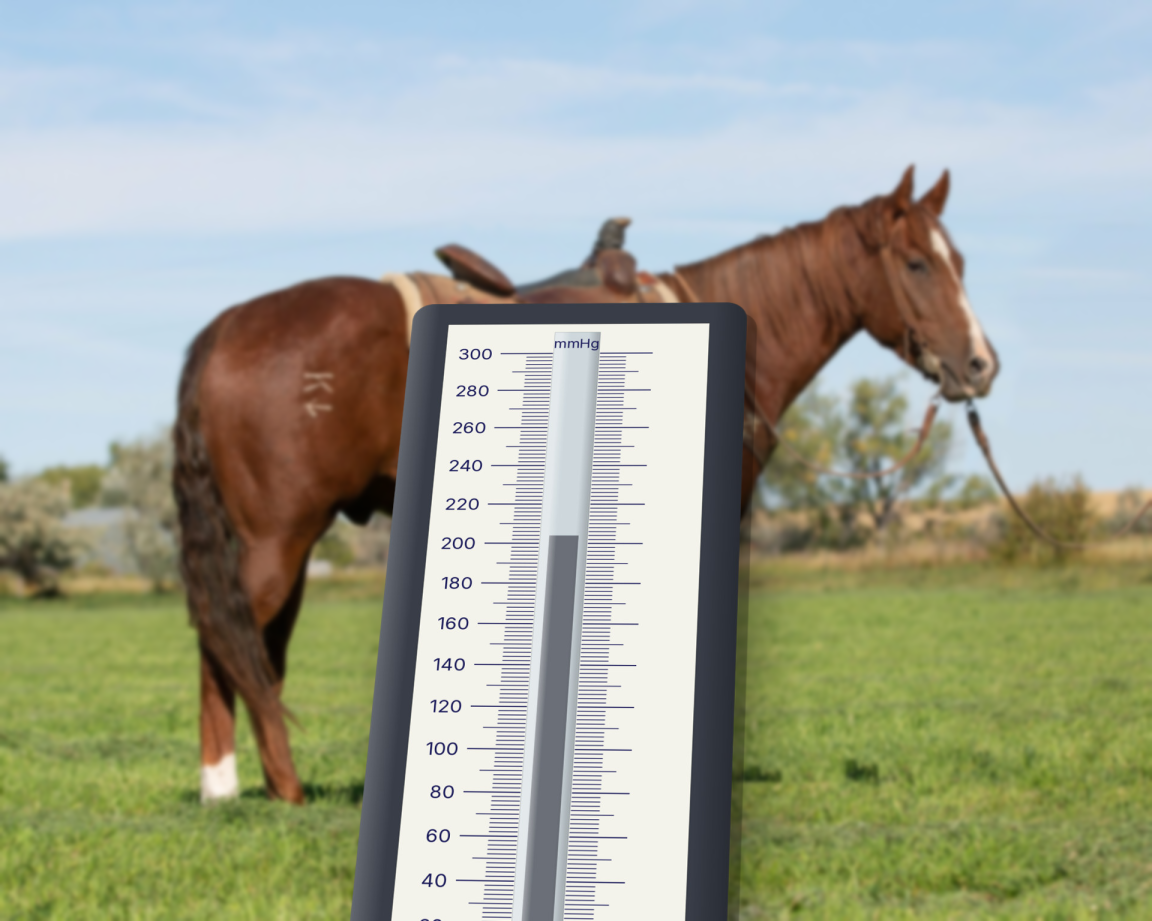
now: 204
